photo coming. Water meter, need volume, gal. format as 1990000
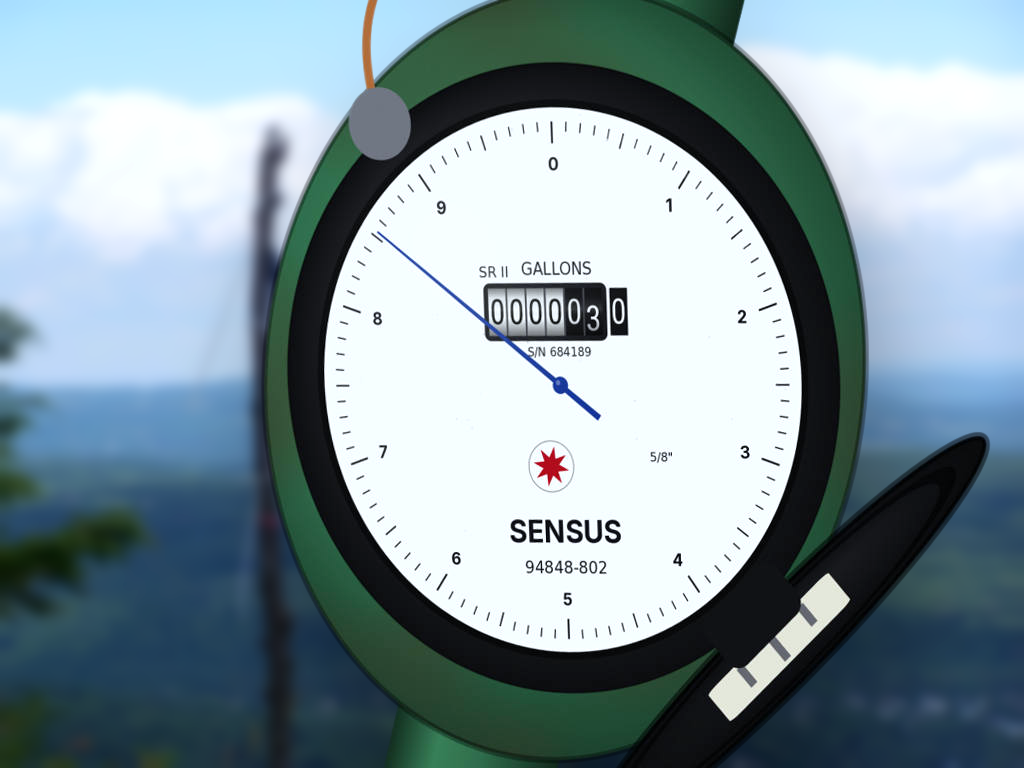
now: 28.5
